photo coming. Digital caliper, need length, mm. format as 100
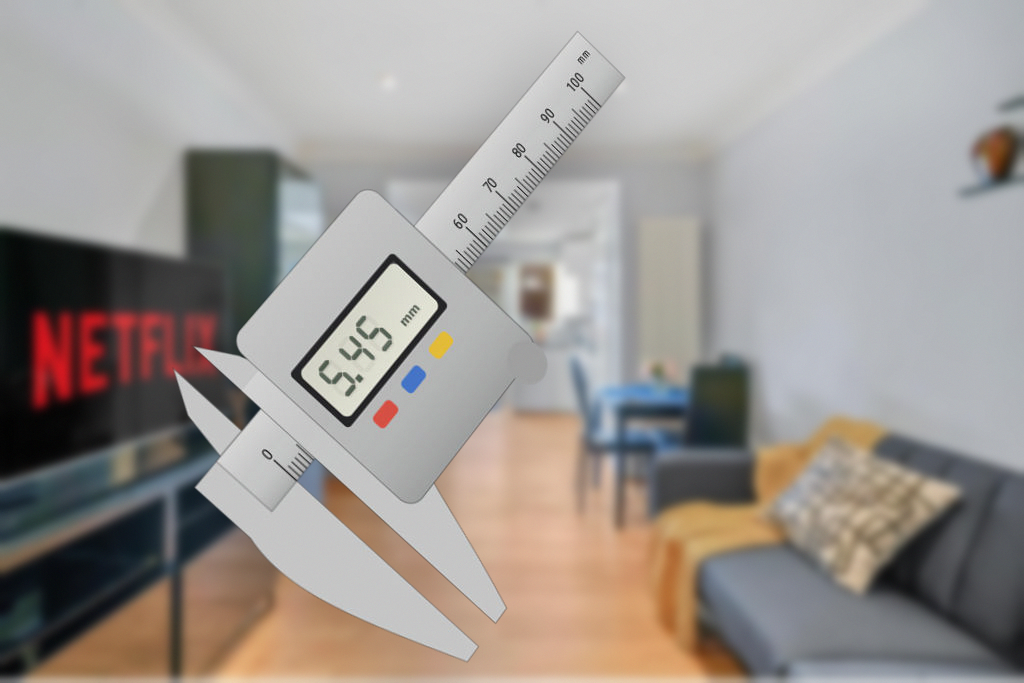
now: 5.45
